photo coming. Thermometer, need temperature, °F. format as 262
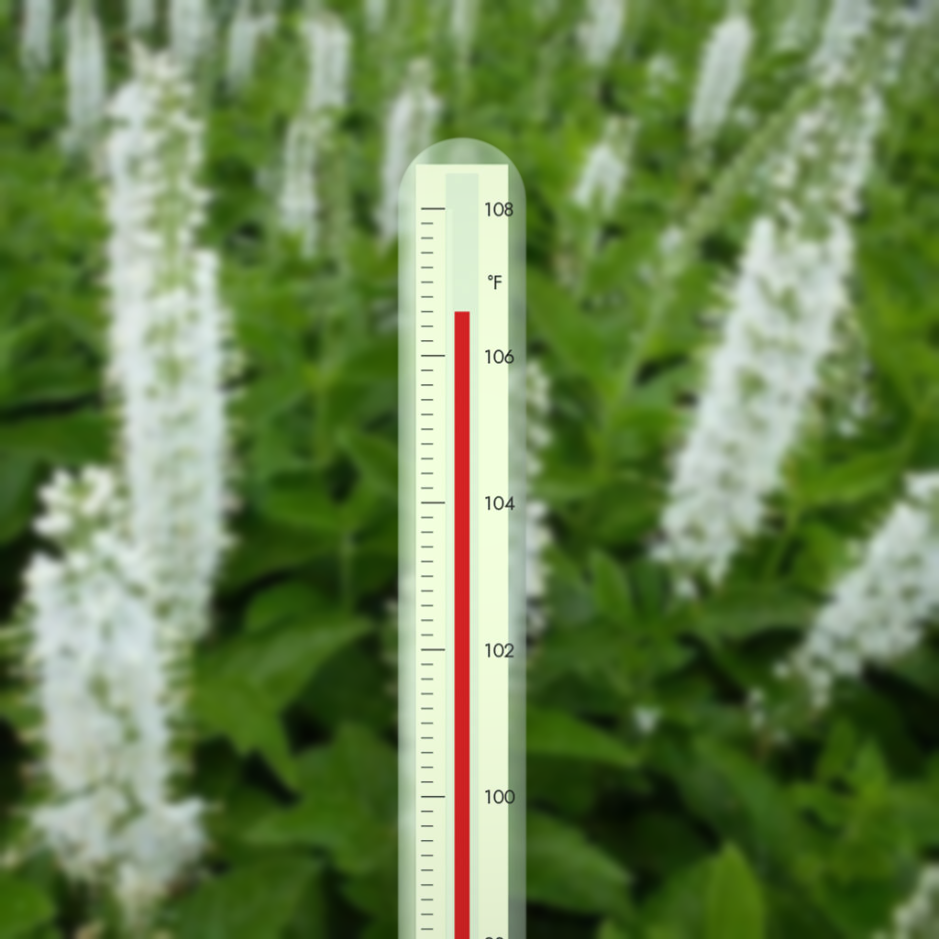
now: 106.6
